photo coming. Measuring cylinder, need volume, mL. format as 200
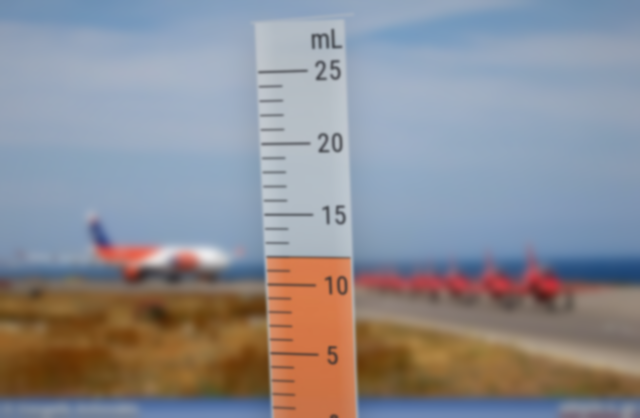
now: 12
